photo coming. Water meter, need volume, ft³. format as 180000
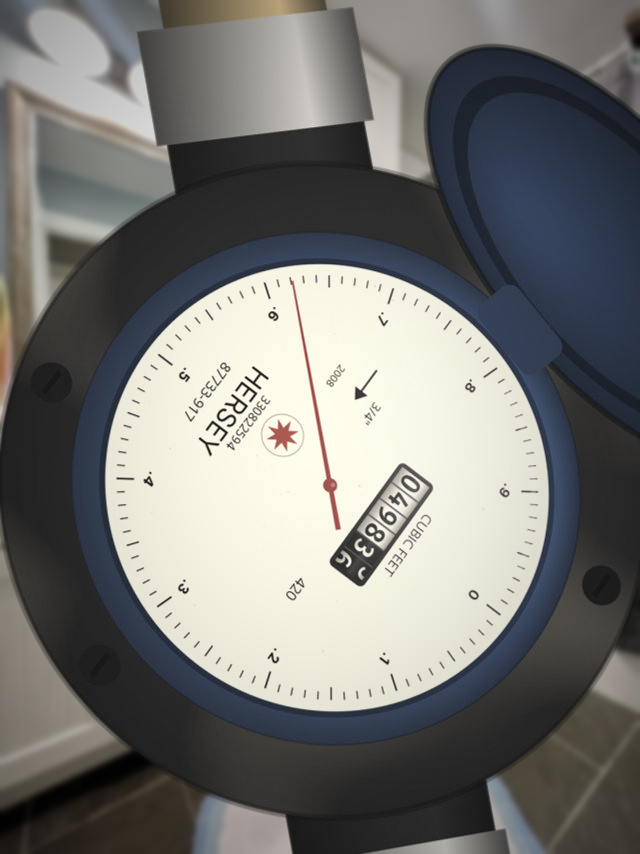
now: 49835.62
